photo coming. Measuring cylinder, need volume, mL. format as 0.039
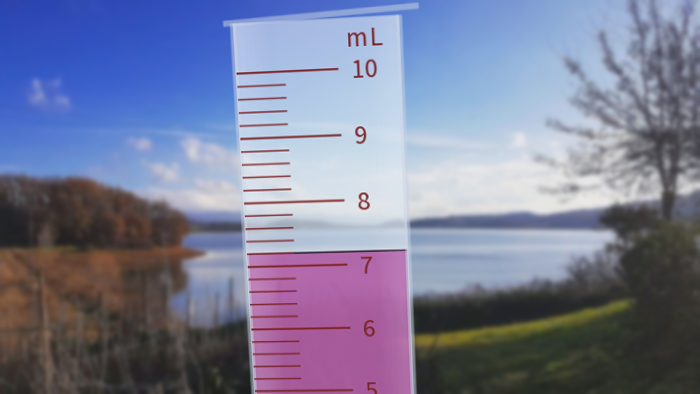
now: 7.2
